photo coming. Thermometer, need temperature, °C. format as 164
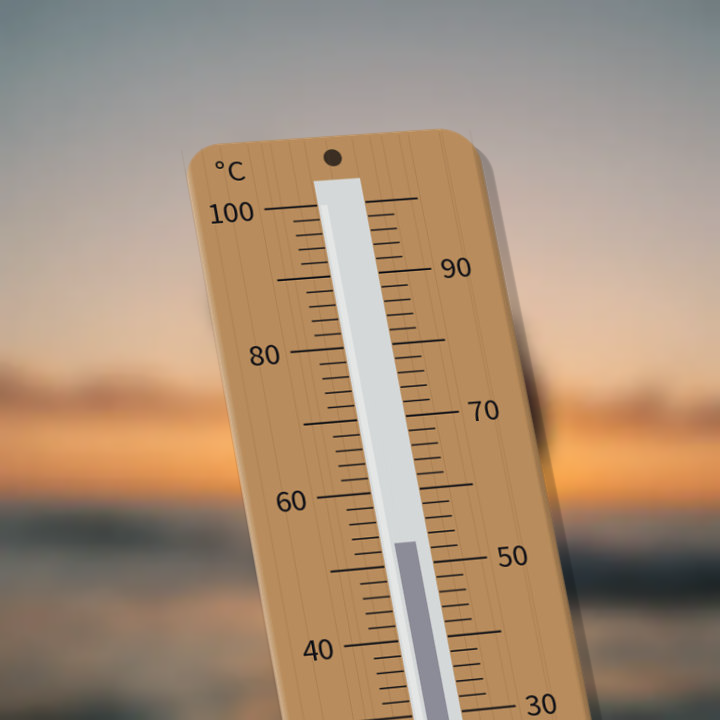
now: 53
